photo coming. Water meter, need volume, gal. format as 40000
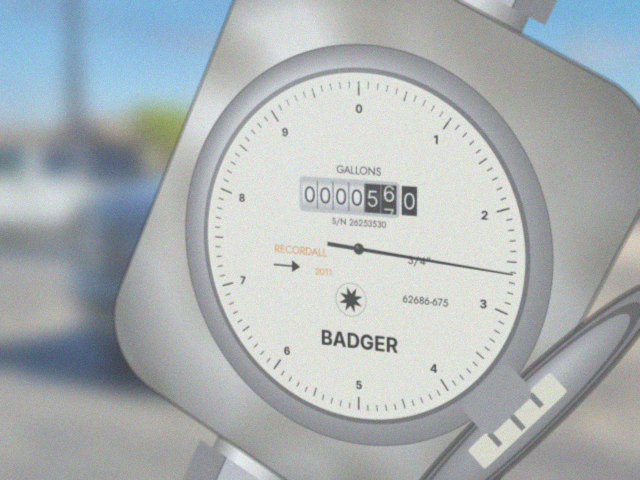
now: 562.6
